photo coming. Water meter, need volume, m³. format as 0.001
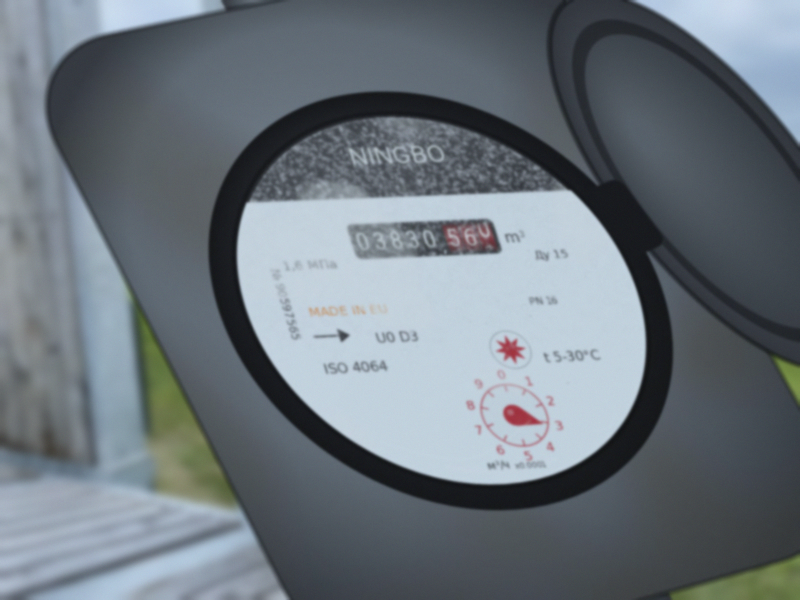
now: 3830.5603
